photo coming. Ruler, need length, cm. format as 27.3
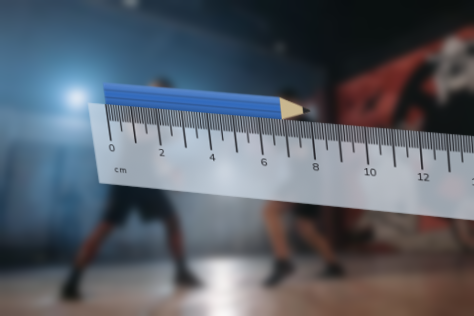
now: 8
